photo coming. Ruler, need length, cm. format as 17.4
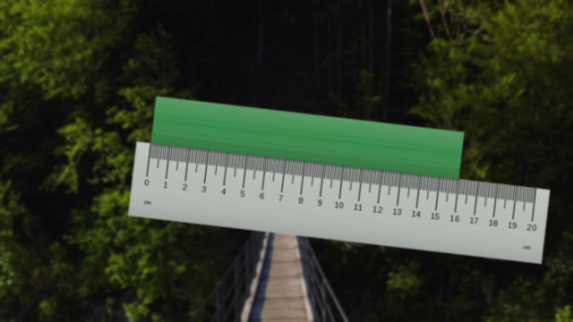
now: 16
